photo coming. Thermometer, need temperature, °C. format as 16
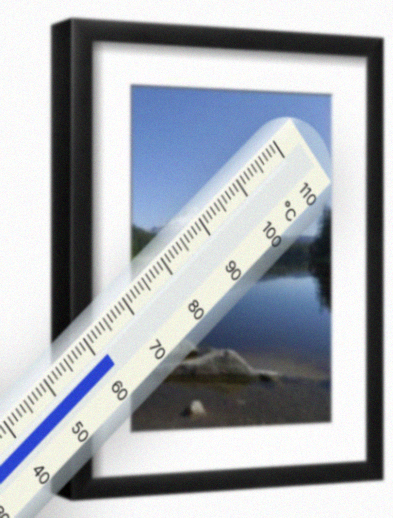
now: 62
